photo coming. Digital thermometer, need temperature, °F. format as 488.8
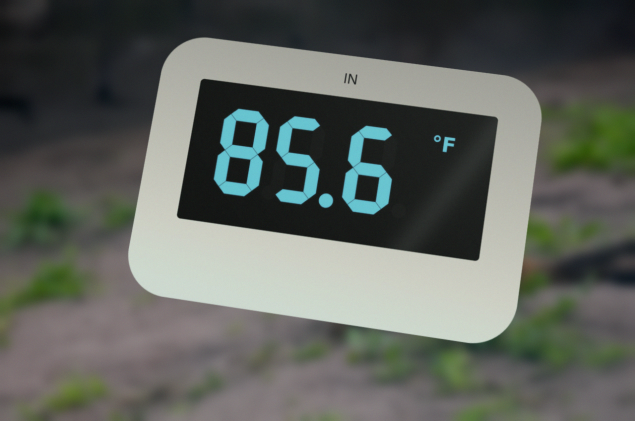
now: 85.6
